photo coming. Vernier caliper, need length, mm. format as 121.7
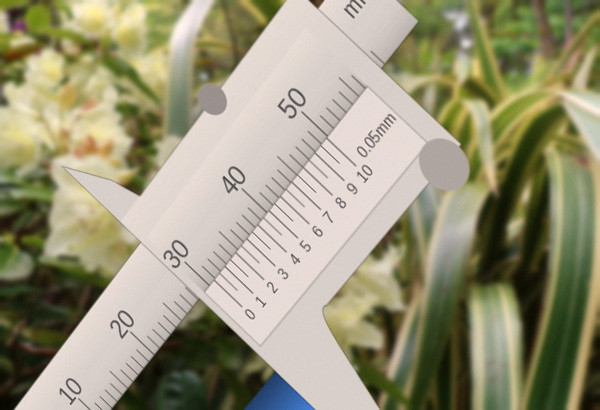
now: 30.8
